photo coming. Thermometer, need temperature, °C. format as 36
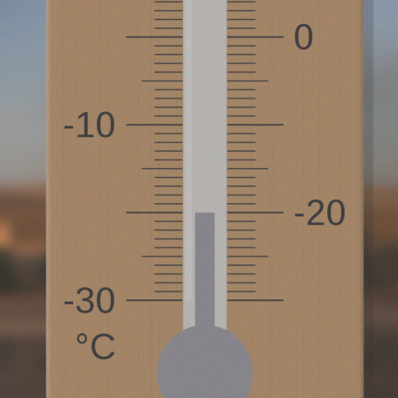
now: -20
